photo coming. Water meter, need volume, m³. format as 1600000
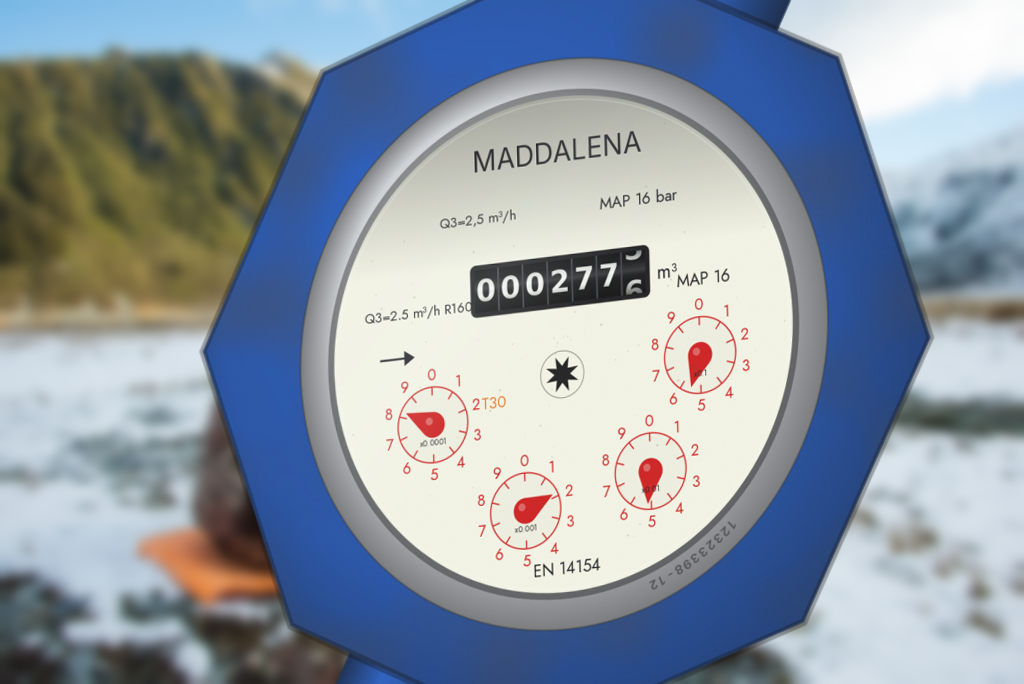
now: 2775.5518
